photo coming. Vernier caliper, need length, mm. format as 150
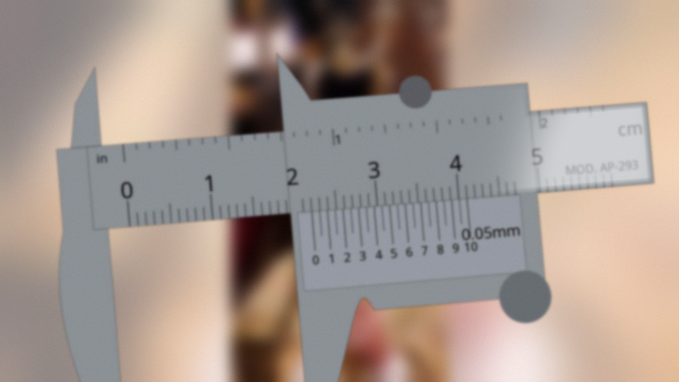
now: 22.0
